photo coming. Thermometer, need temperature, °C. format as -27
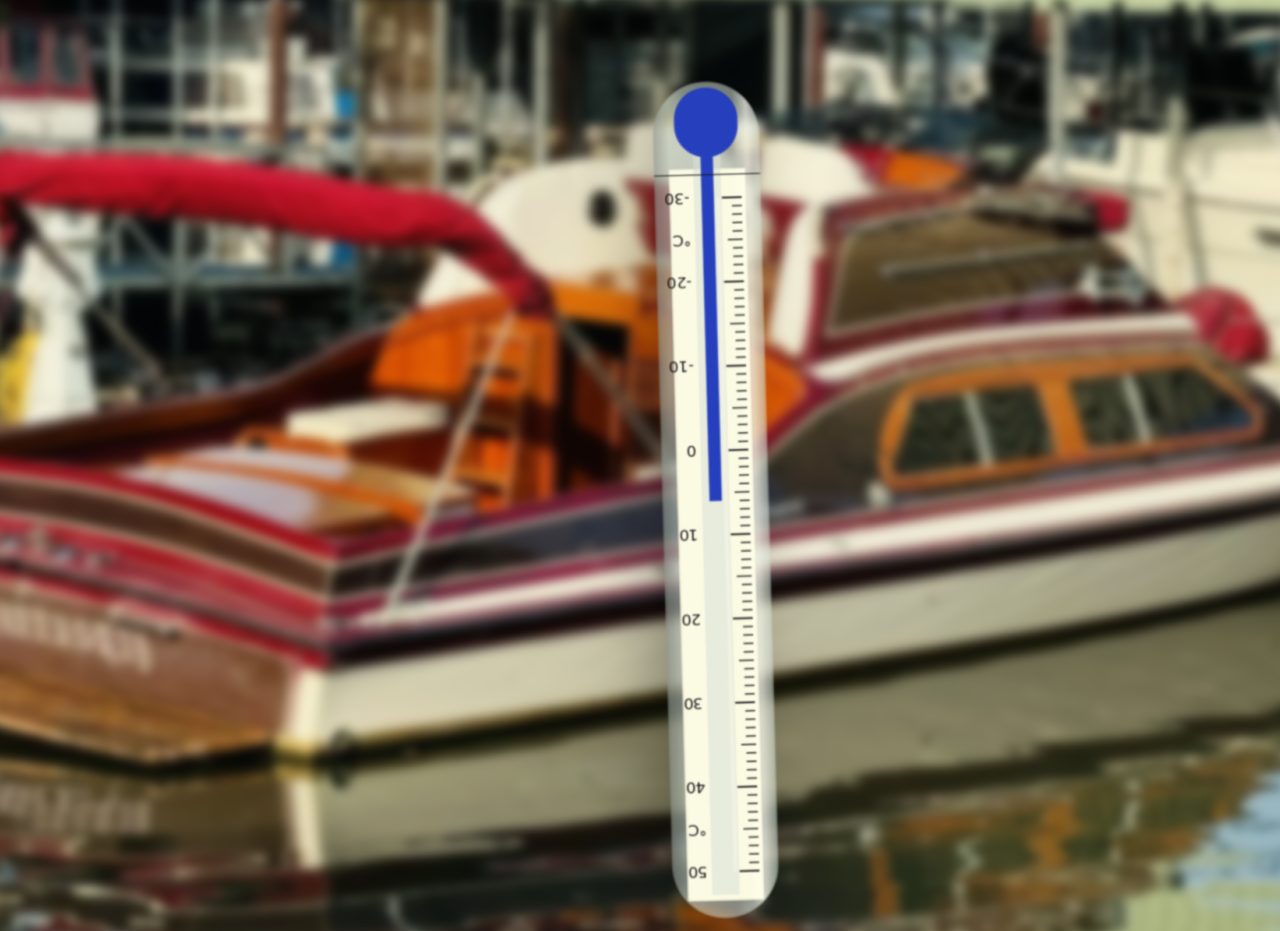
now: 6
